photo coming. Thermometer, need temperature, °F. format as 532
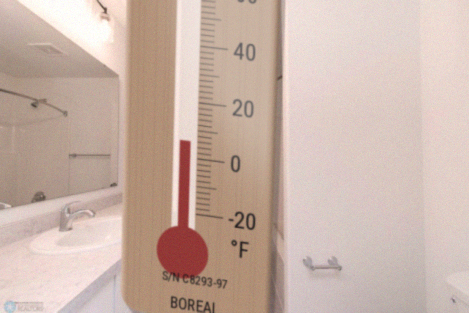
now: 6
